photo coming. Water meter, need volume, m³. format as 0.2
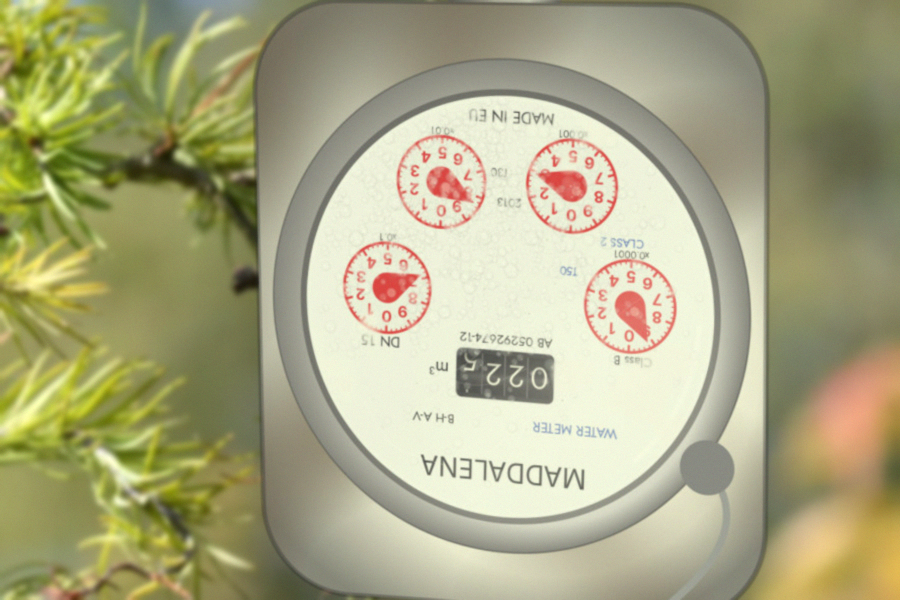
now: 224.6829
